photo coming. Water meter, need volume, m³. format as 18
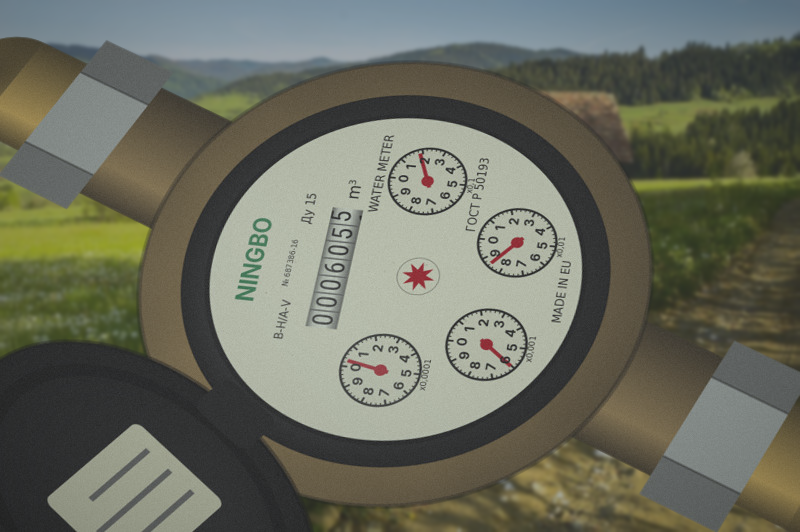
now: 6055.1860
